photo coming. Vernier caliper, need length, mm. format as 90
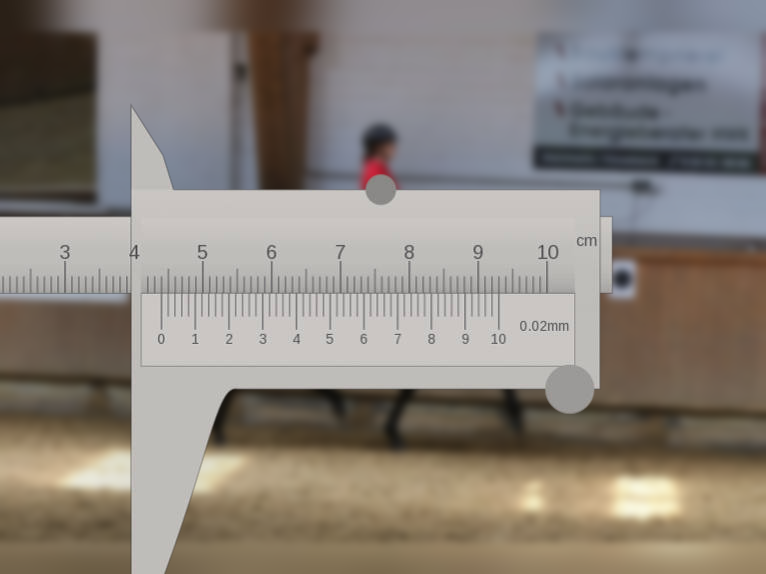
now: 44.0
